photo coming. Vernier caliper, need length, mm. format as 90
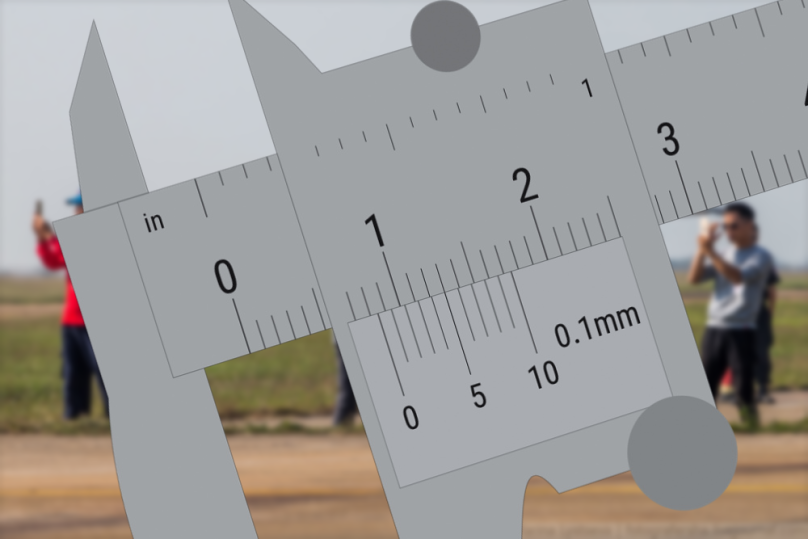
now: 8.5
